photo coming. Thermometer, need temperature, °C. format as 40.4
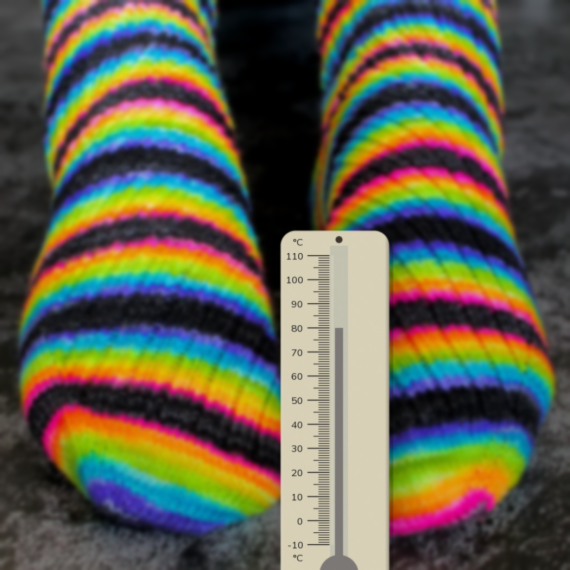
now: 80
